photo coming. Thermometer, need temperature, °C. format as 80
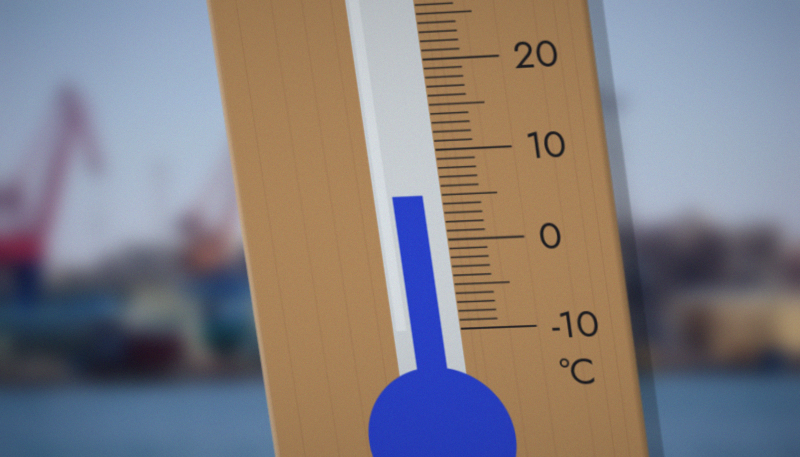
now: 5
